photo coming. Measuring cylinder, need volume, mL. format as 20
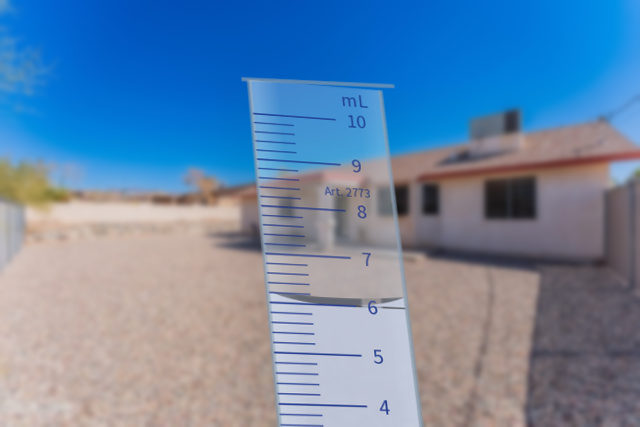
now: 6
